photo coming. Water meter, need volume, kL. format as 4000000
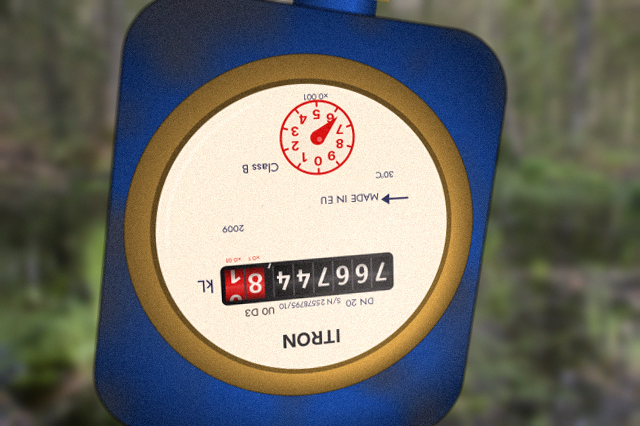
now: 766744.806
